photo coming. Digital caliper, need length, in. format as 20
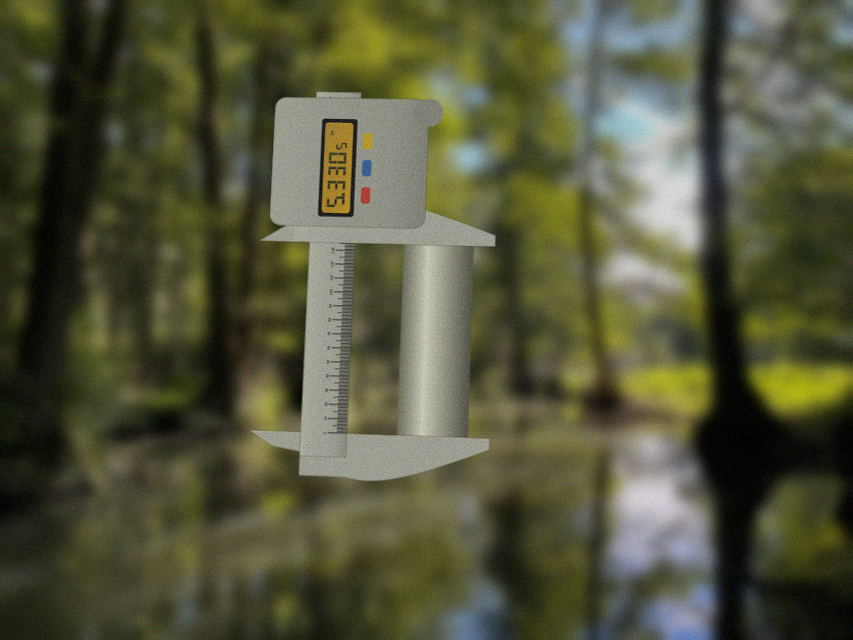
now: 5.3305
